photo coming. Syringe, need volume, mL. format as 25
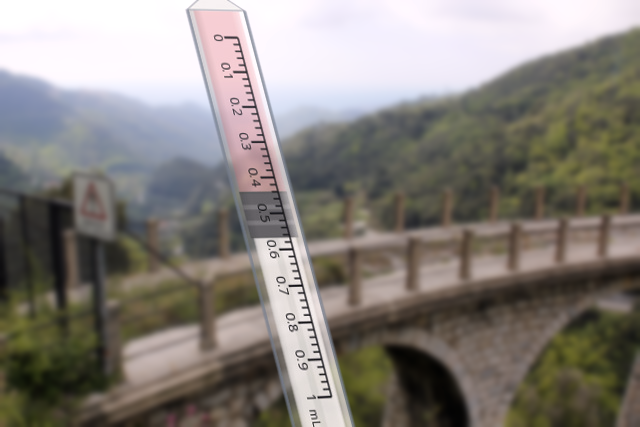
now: 0.44
